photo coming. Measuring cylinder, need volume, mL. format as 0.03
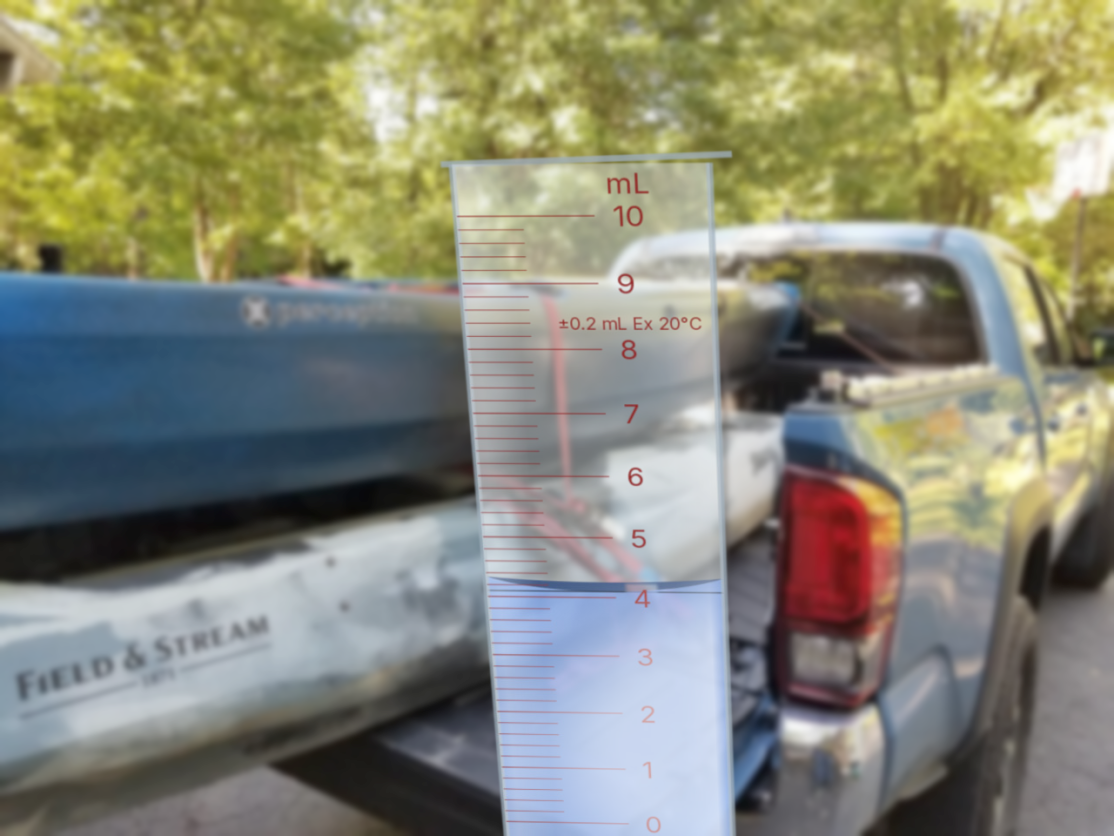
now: 4.1
